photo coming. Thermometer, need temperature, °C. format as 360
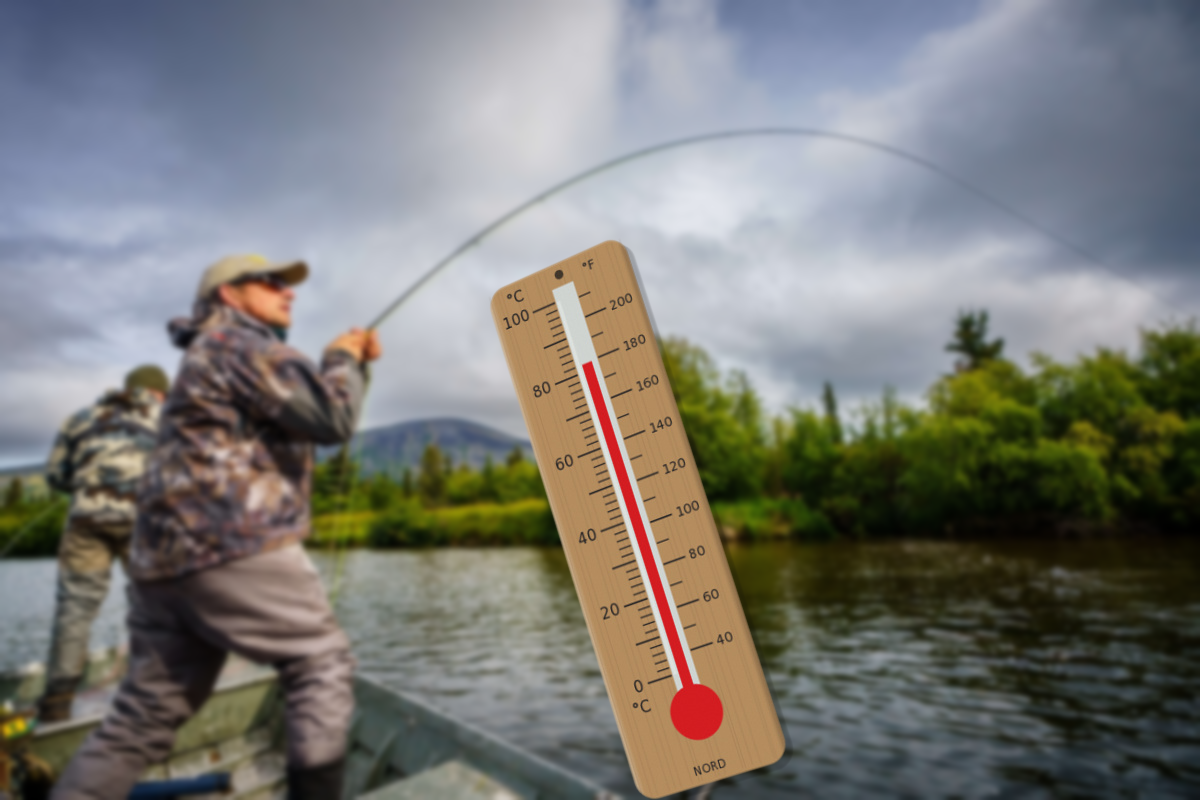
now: 82
